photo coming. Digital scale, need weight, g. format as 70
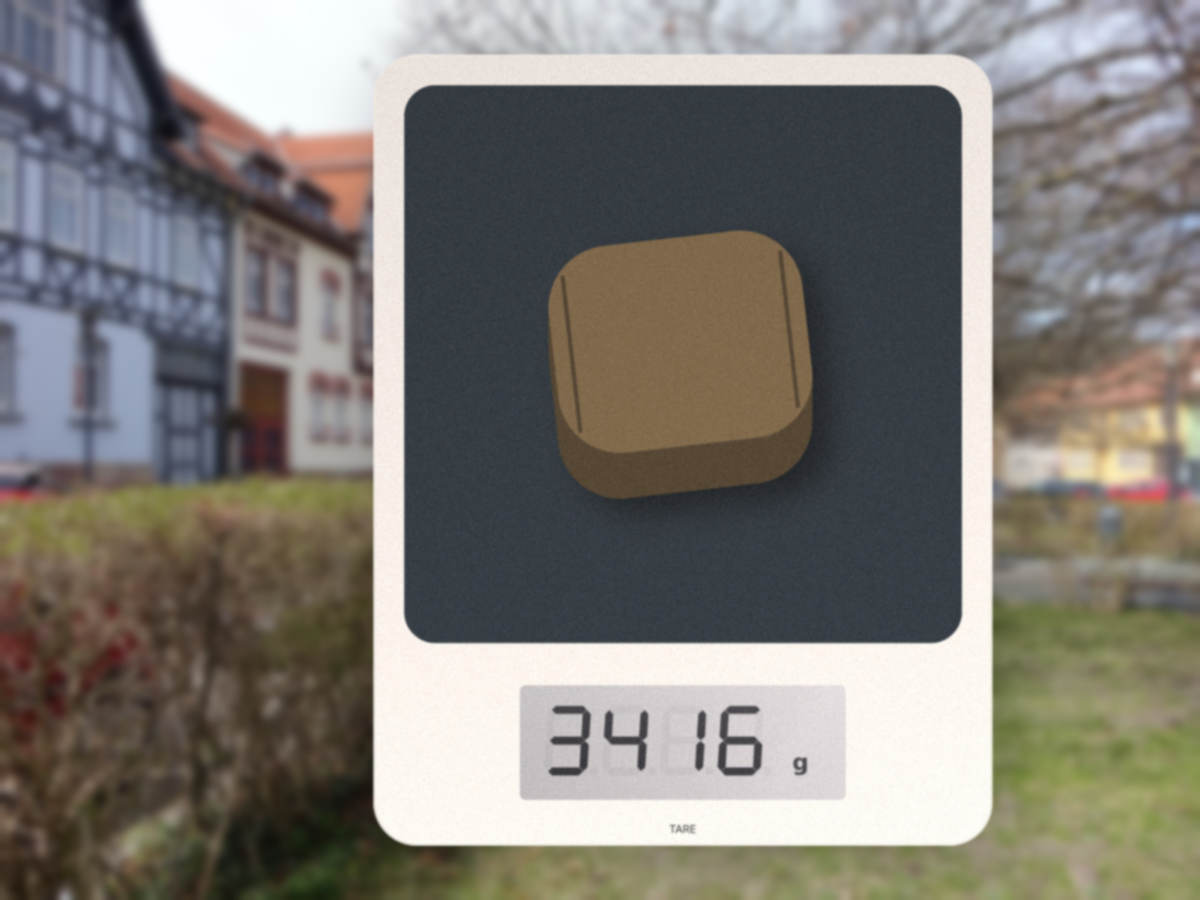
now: 3416
